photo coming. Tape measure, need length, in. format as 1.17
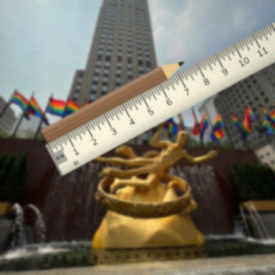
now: 7.5
